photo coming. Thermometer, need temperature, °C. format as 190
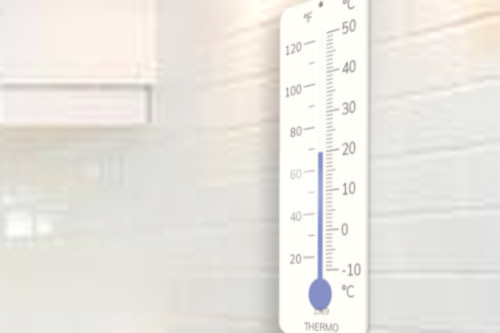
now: 20
